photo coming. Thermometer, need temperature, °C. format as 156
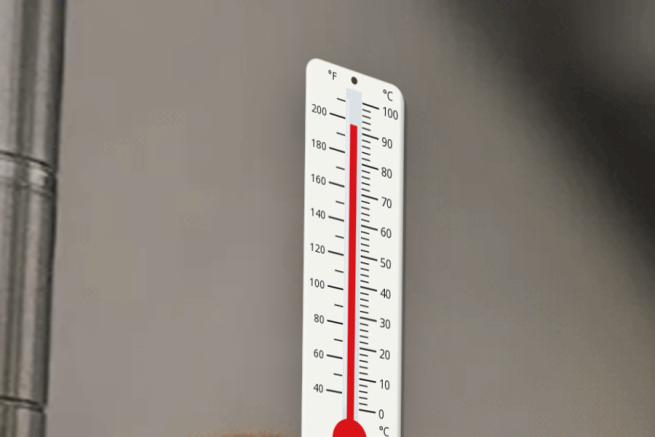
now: 92
